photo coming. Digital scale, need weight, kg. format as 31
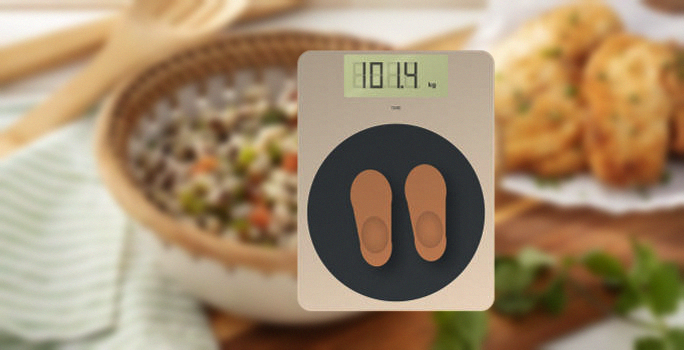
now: 101.4
